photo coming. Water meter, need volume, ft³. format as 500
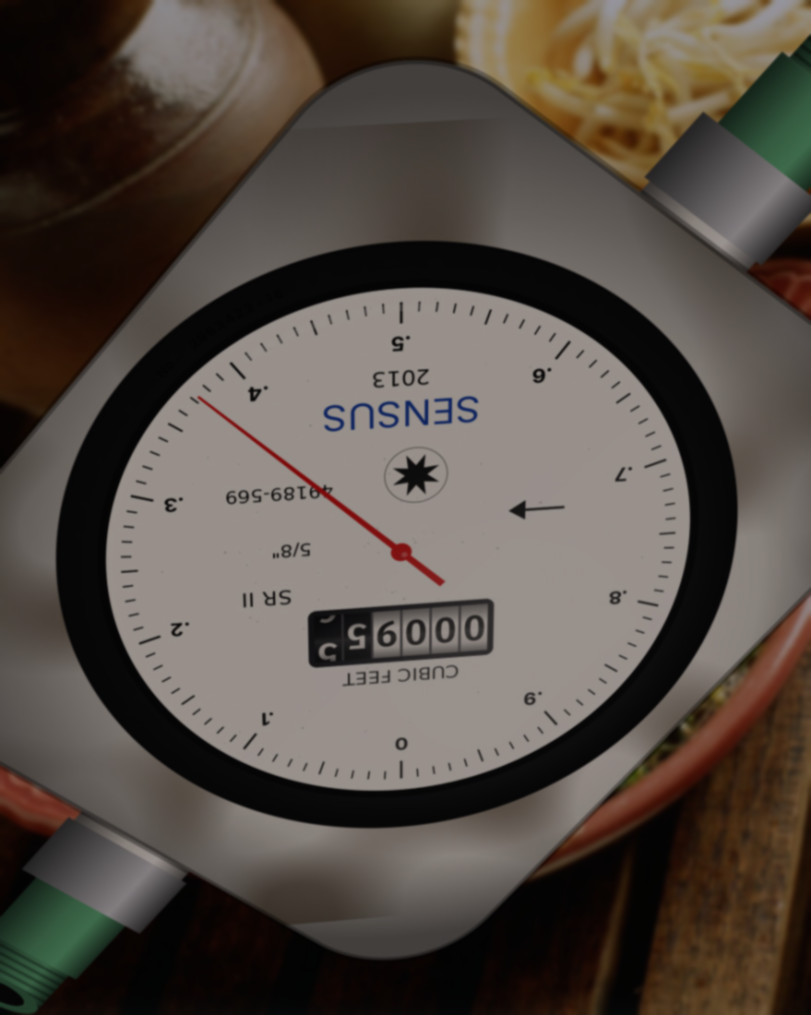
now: 955.37
